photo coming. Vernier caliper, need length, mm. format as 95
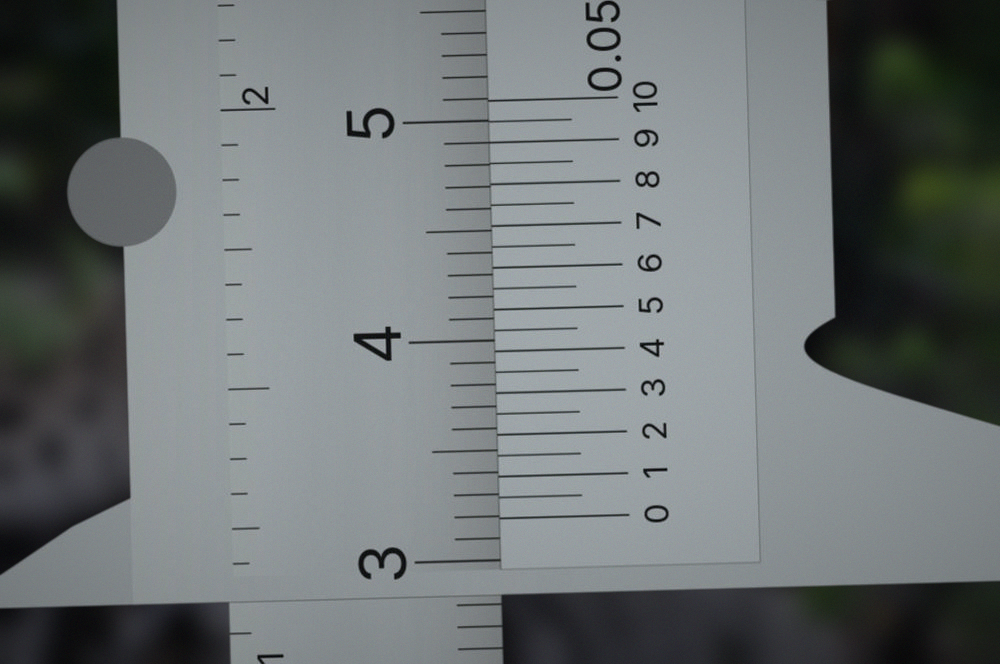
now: 31.9
